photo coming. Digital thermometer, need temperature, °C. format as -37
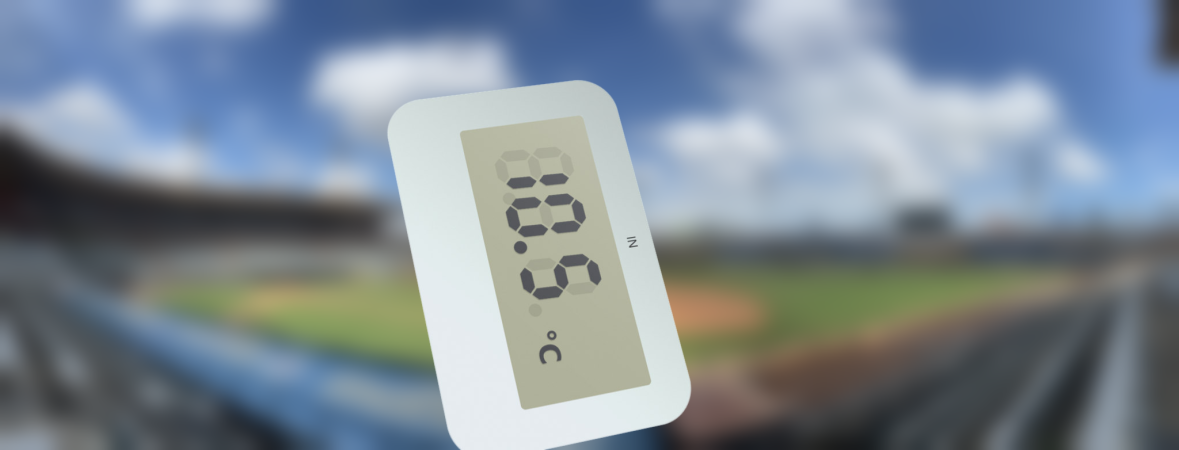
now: 10.5
